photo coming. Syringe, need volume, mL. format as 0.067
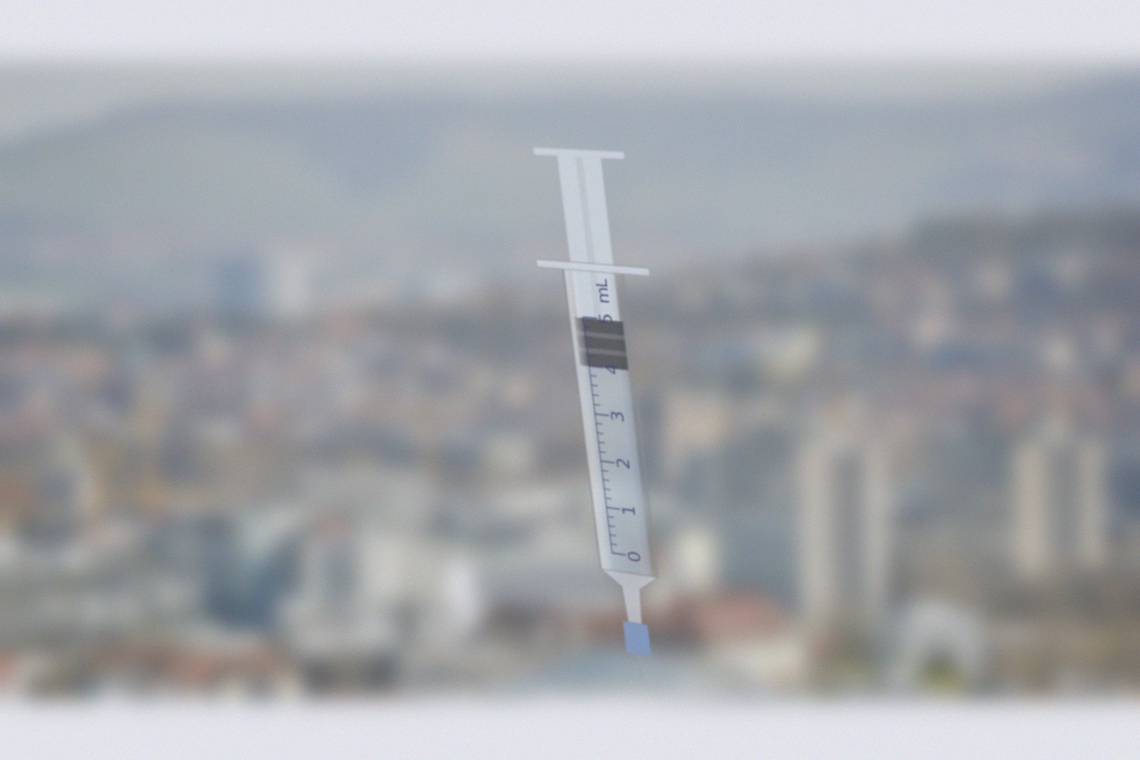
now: 4
